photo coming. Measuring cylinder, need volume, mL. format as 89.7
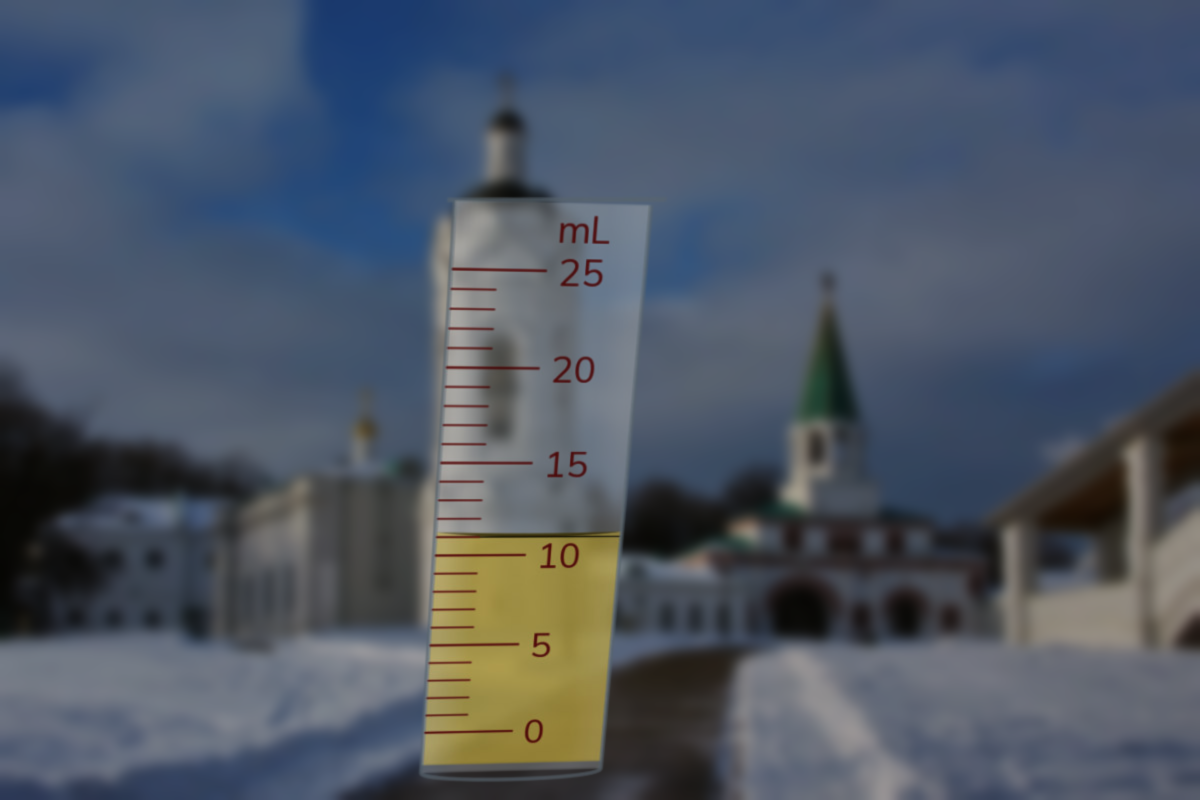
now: 11
